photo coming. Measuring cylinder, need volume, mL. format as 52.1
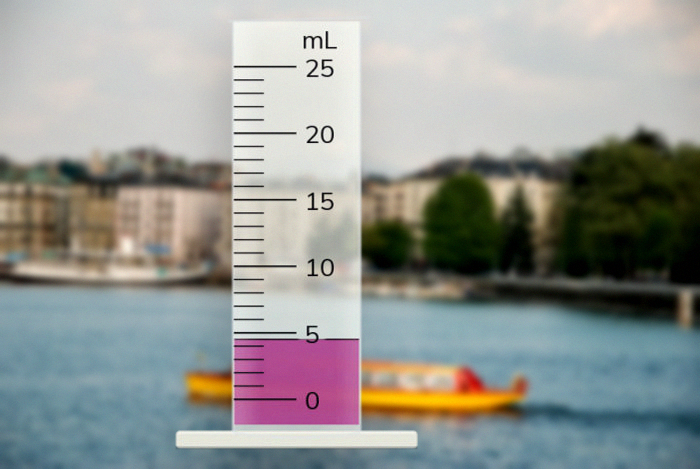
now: 4.5
